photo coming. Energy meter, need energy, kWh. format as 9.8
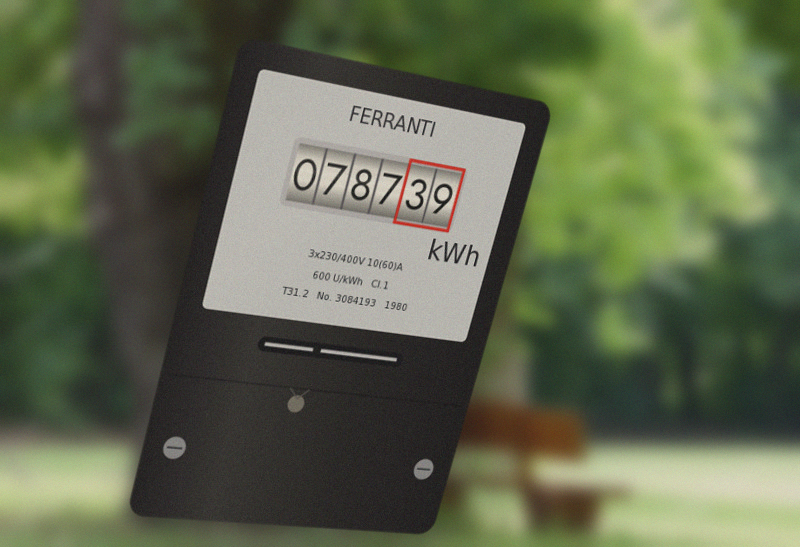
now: 787.39
